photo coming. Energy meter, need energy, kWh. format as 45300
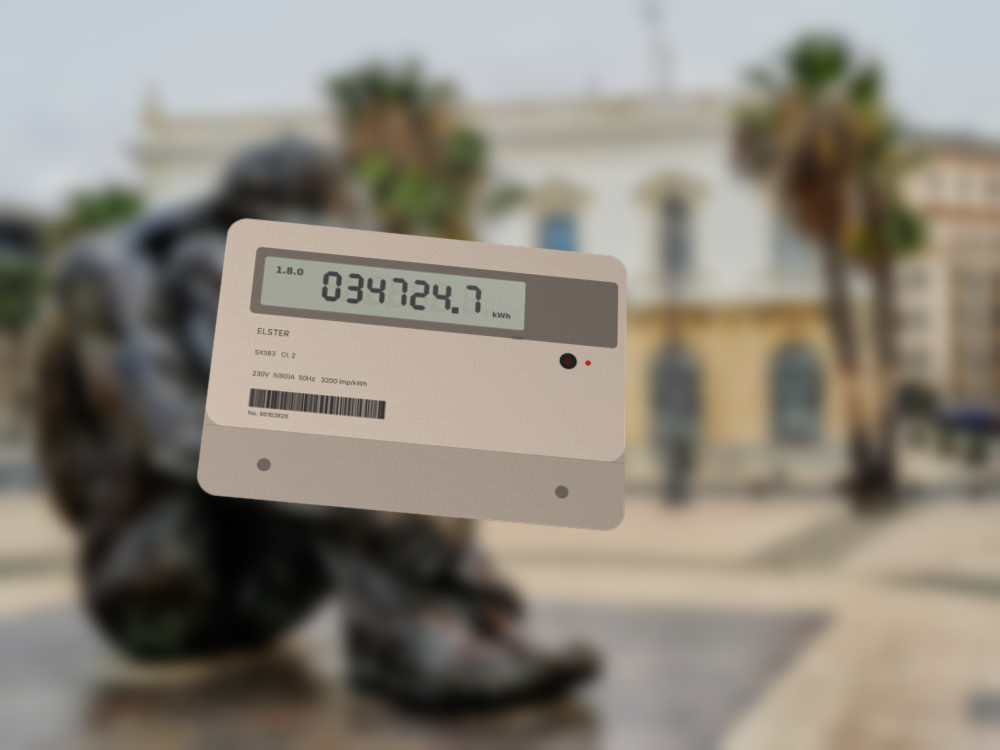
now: 34724.7
